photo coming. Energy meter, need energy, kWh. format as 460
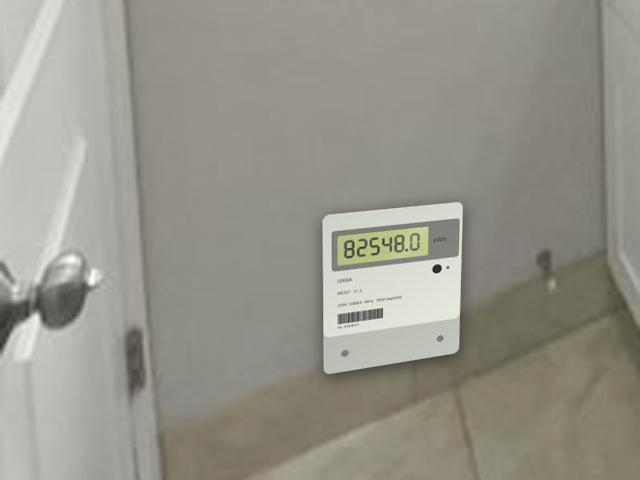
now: 82548.0
